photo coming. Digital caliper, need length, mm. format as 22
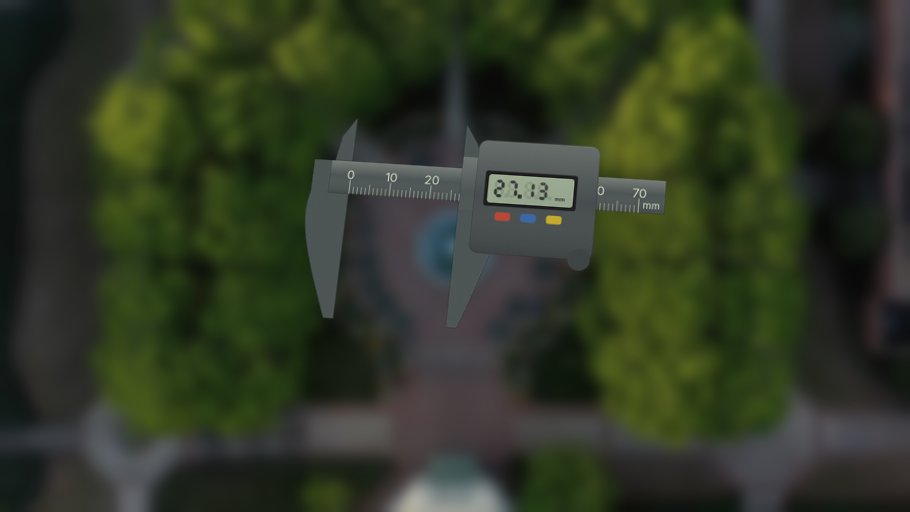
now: 27.13
